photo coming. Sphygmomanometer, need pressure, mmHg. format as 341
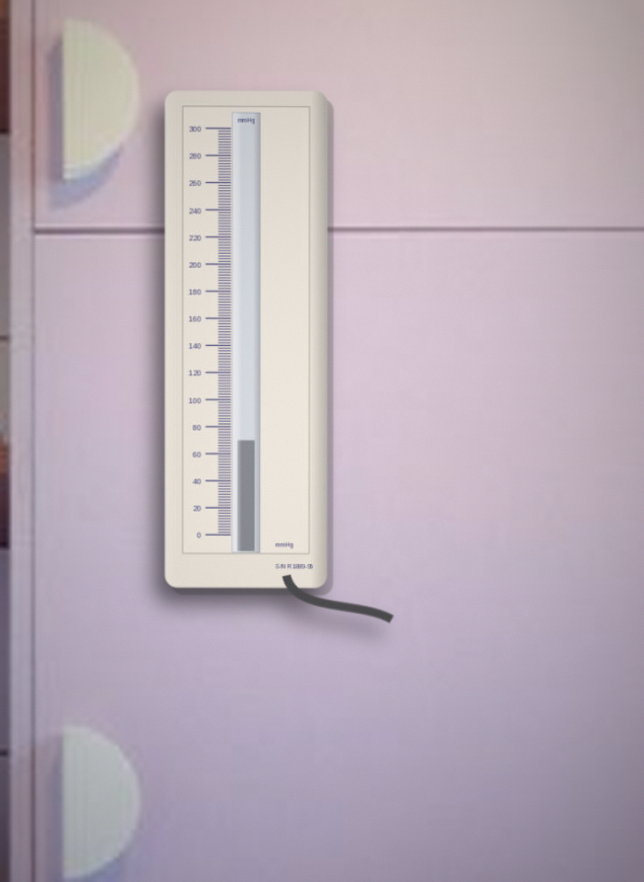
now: 70
